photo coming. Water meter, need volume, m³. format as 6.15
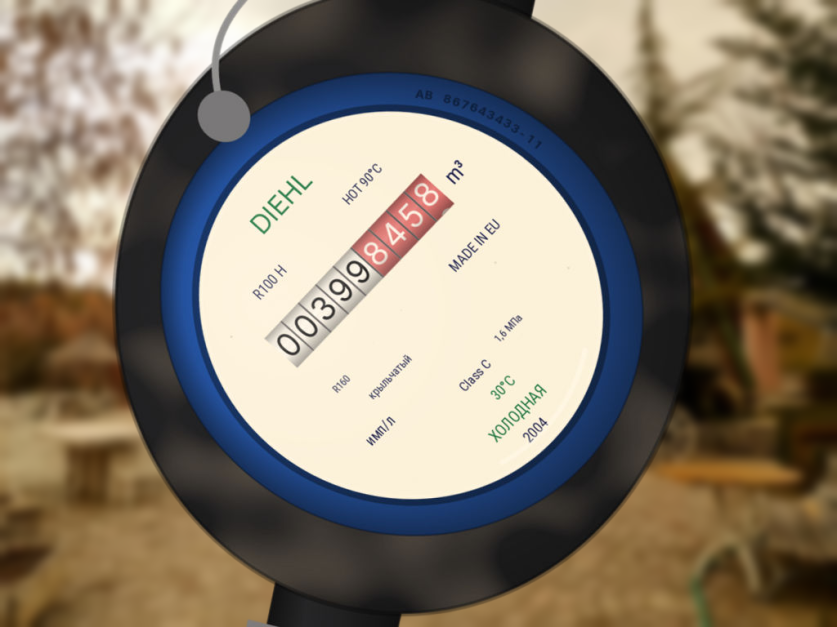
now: 399.8458
